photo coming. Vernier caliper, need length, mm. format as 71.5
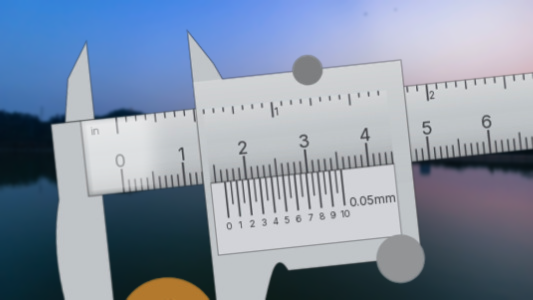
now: 16.5
